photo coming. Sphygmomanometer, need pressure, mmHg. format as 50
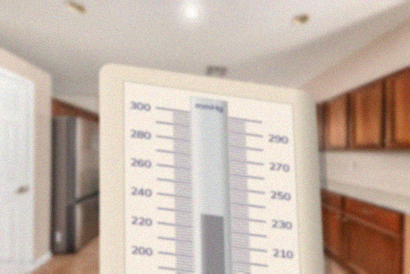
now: 230
